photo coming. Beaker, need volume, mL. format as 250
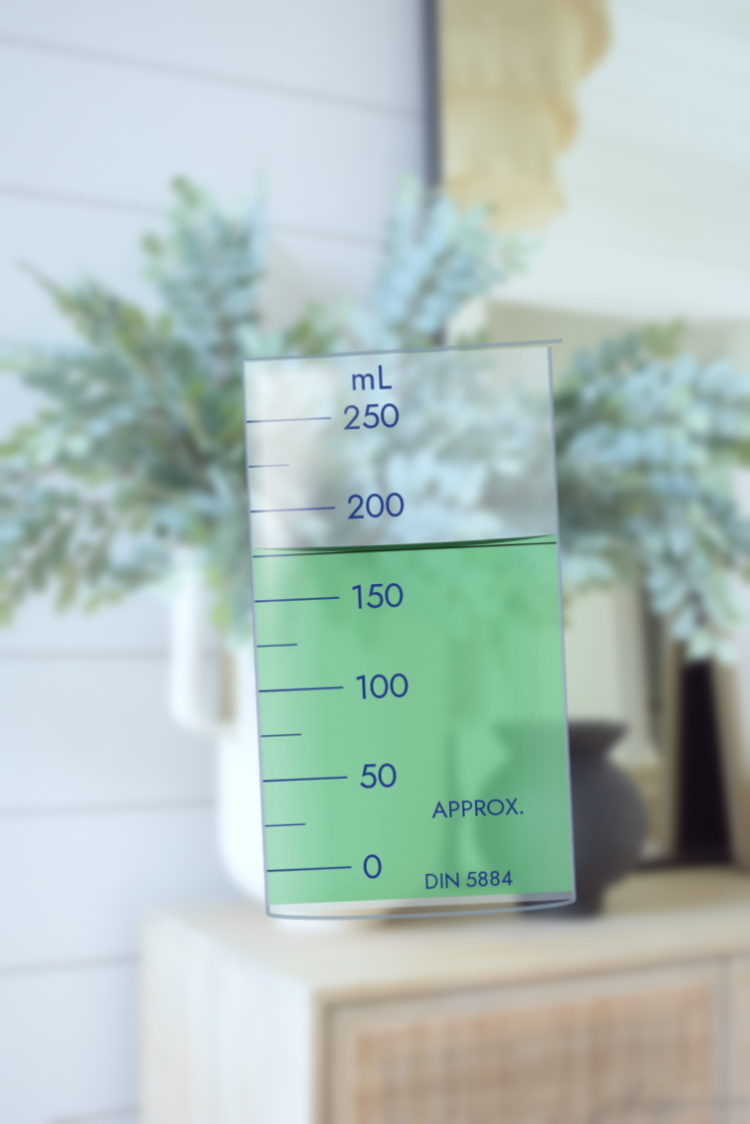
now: 175
